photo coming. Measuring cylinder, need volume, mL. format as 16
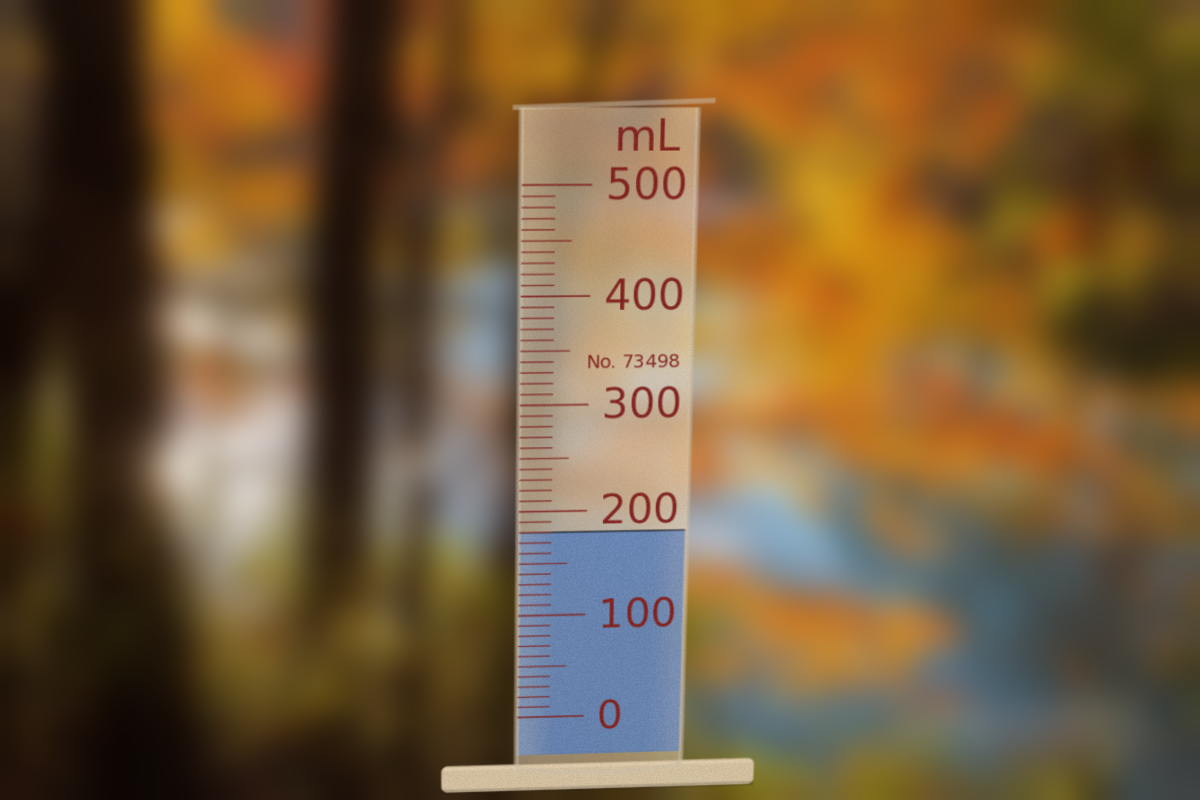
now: 180
